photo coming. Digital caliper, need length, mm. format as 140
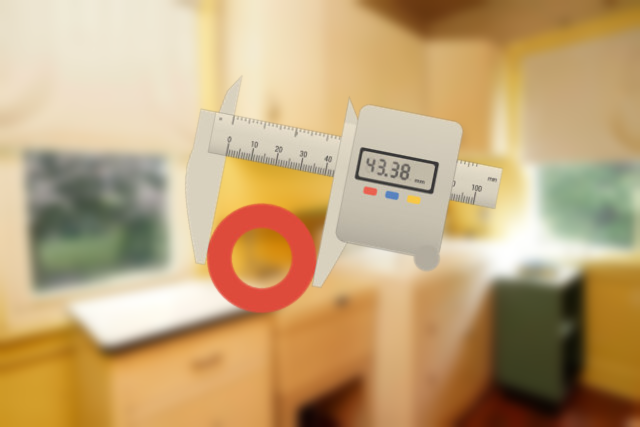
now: 43.38
